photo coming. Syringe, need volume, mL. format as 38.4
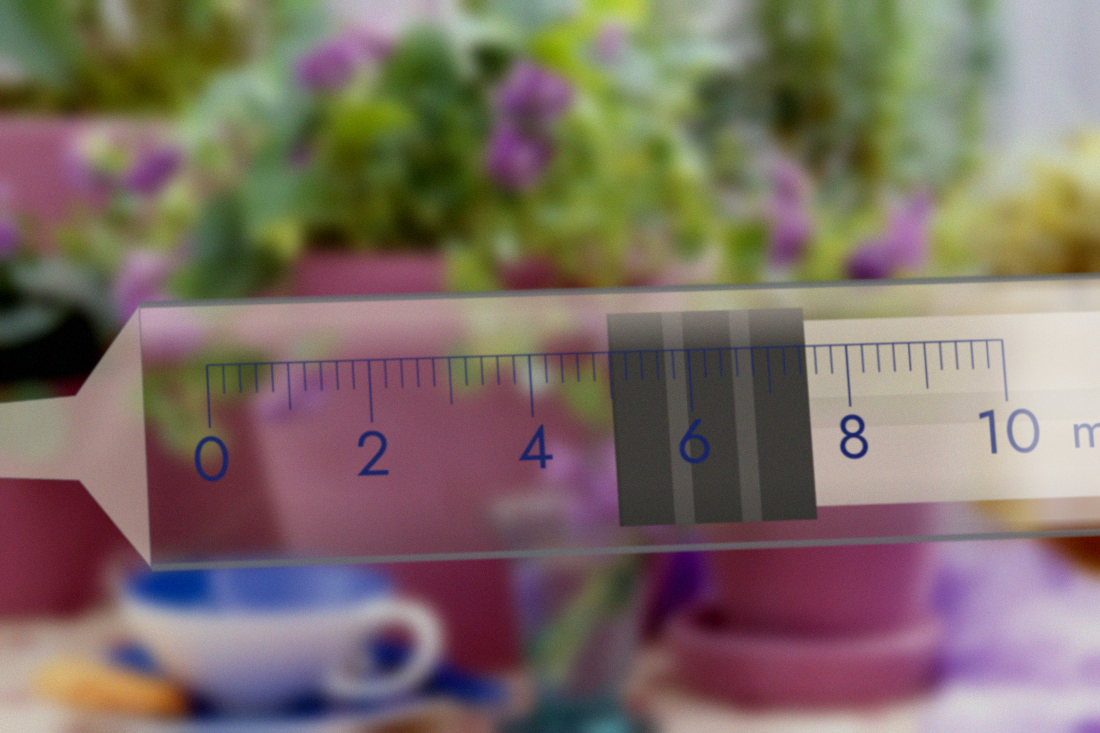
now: 5
